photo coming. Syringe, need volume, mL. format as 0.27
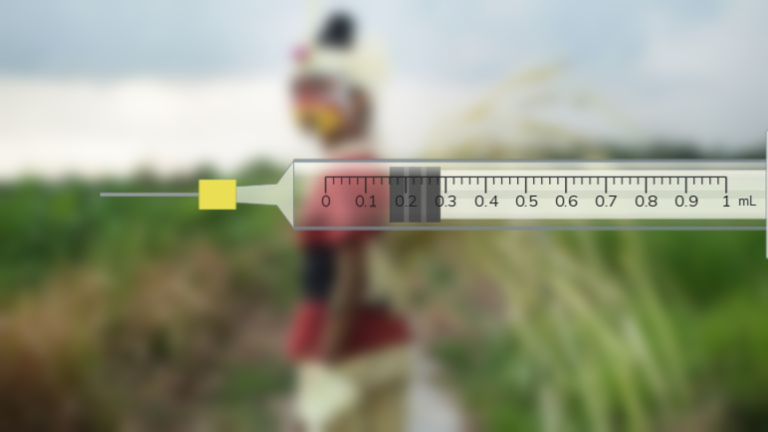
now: 0.16
